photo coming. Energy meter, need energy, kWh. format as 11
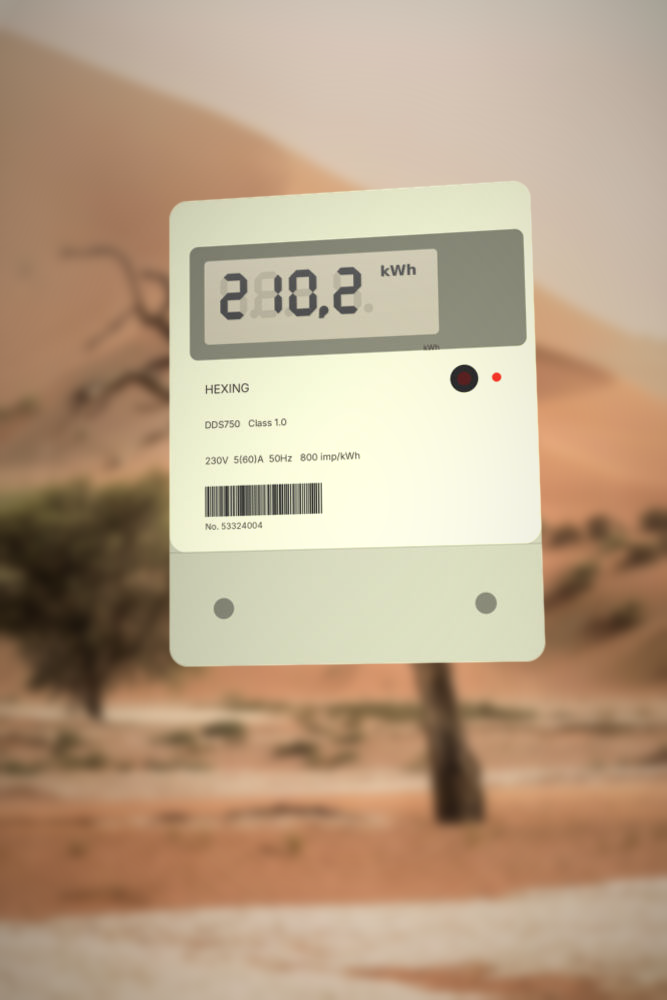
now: 210.2
